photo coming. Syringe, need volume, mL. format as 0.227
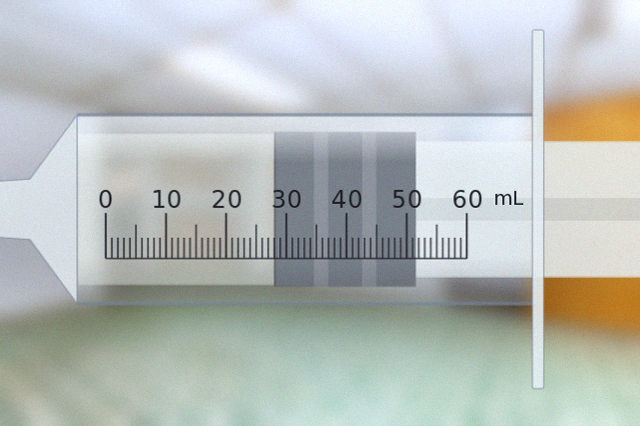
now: 28
